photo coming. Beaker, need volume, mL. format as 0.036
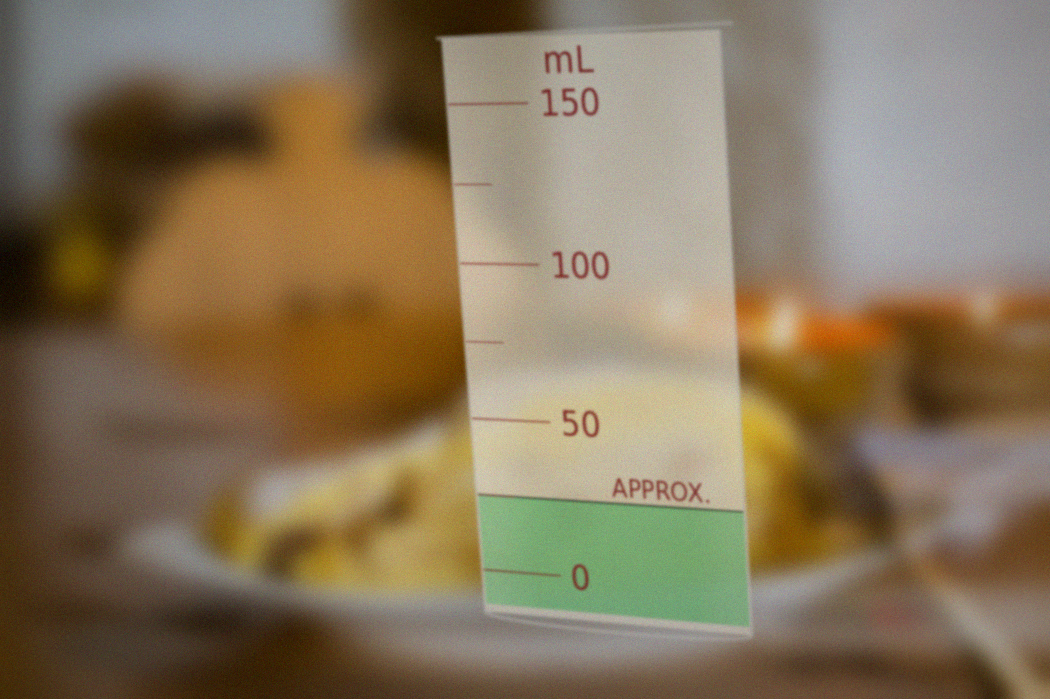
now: 25
